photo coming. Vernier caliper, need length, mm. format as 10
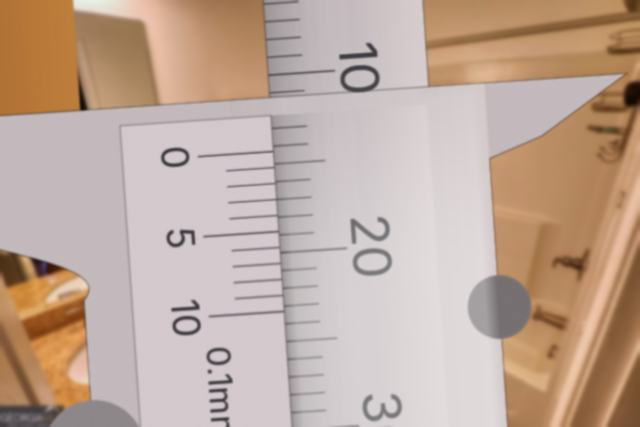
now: 14.3
